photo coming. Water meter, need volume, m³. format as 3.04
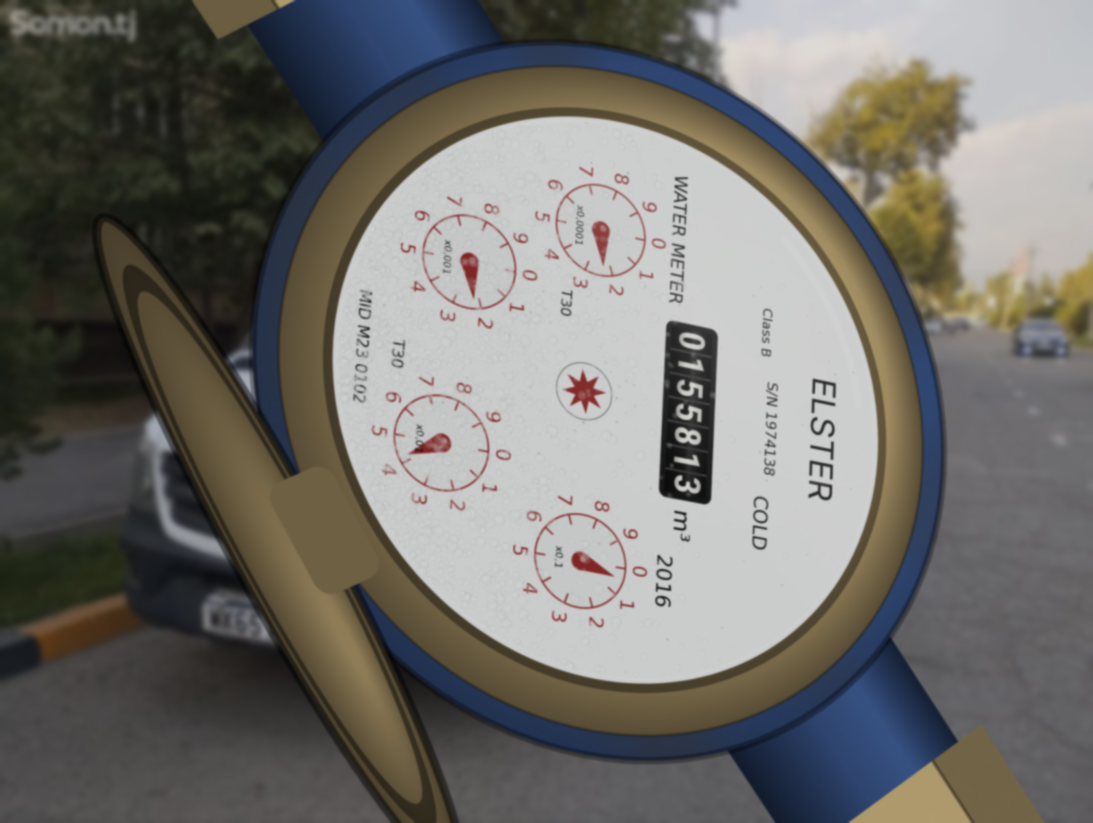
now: 155813.0422
